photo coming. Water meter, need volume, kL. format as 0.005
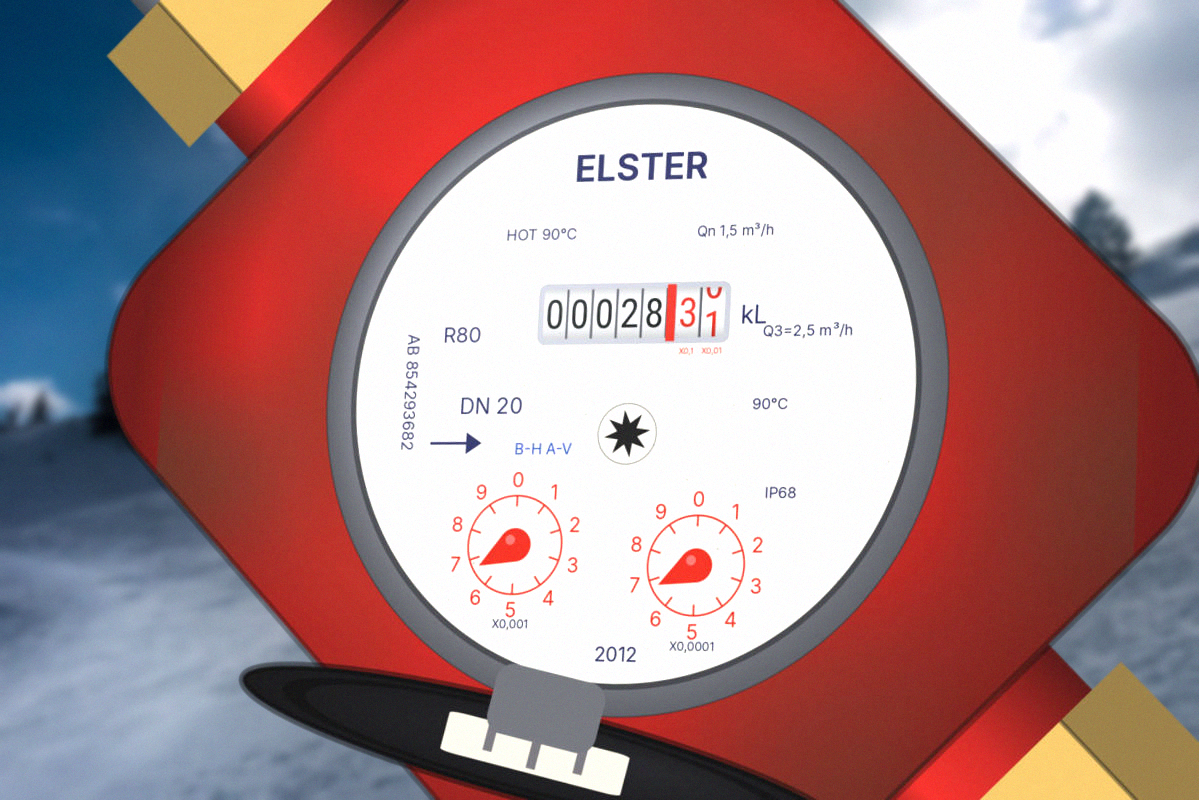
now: 28.3066
